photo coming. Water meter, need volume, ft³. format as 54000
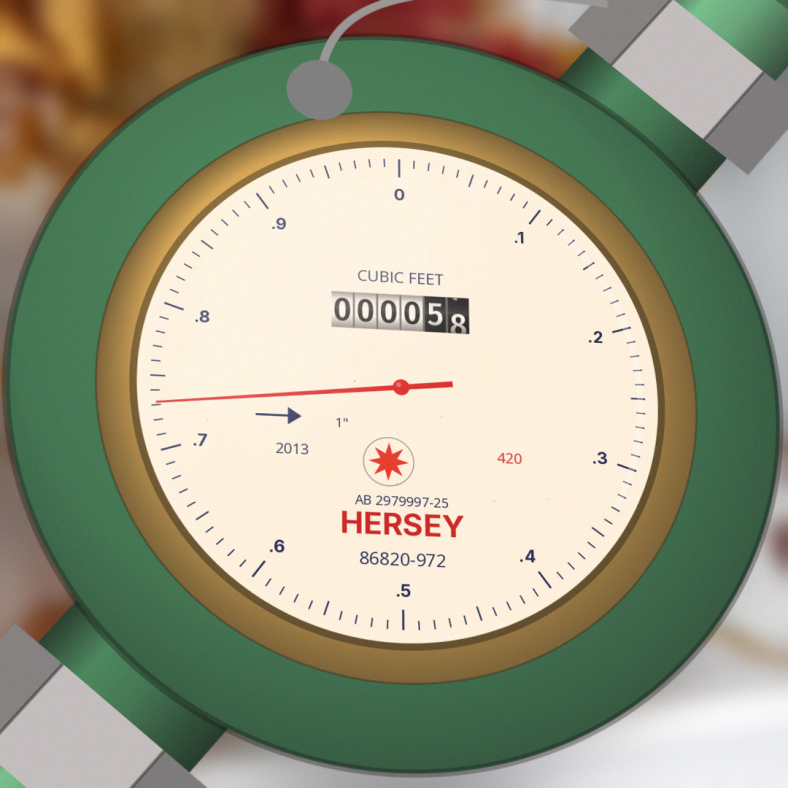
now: 57.73
